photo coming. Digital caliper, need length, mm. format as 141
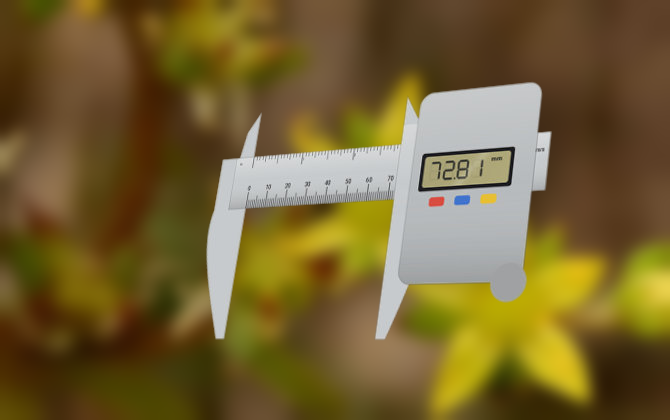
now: 72.81
